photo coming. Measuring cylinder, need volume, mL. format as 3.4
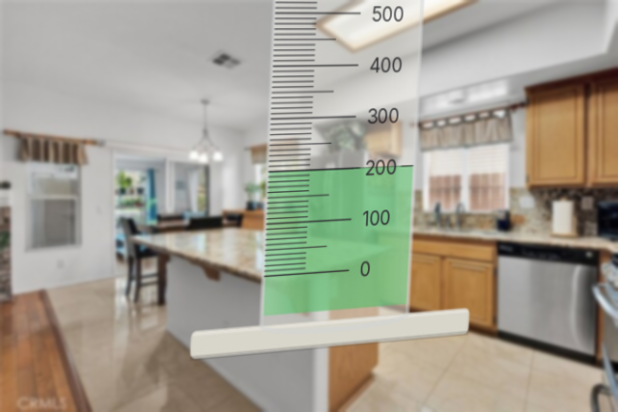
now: 200
